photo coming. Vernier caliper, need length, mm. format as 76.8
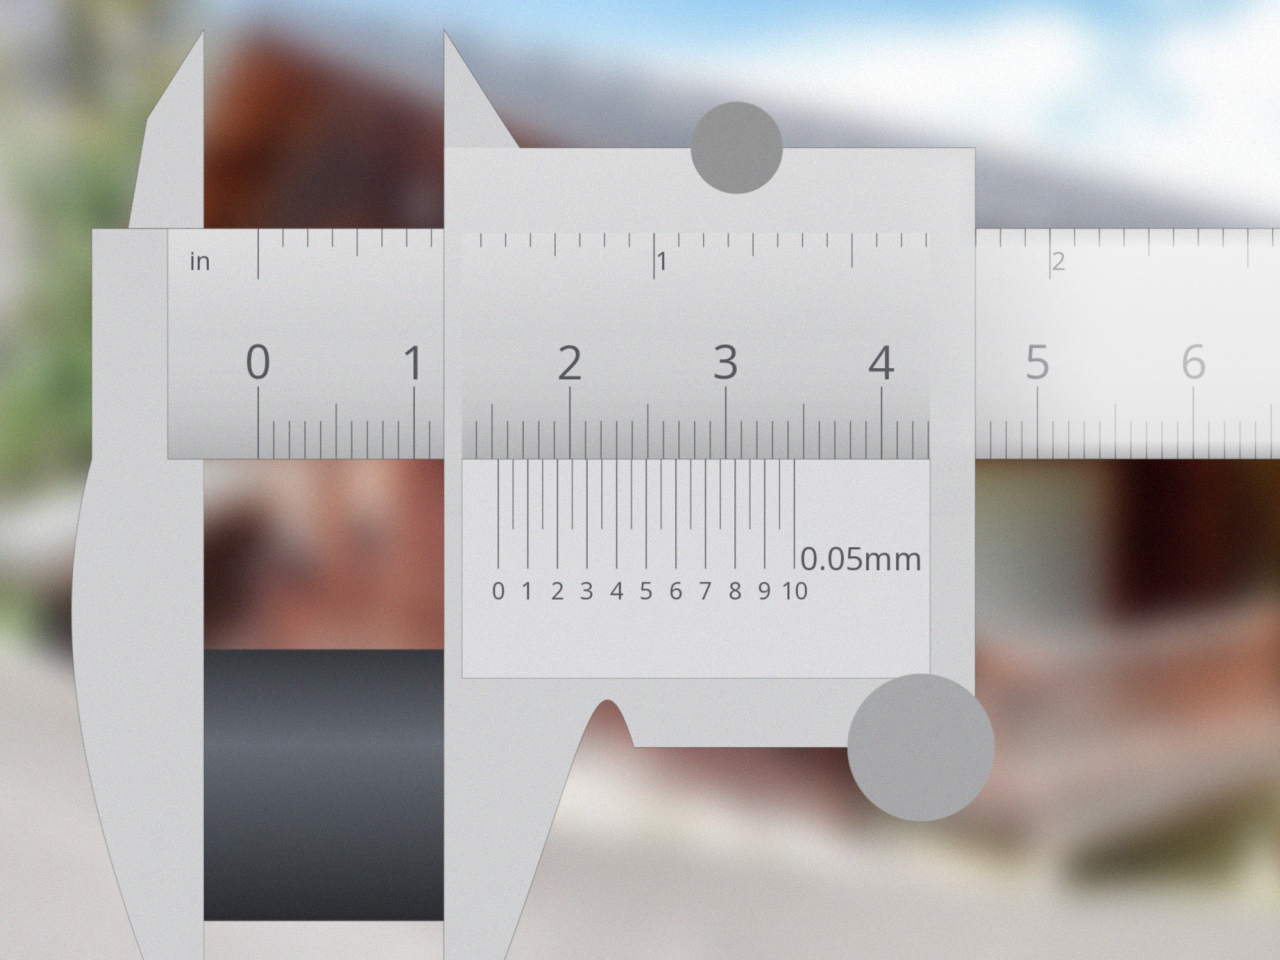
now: 15.4
